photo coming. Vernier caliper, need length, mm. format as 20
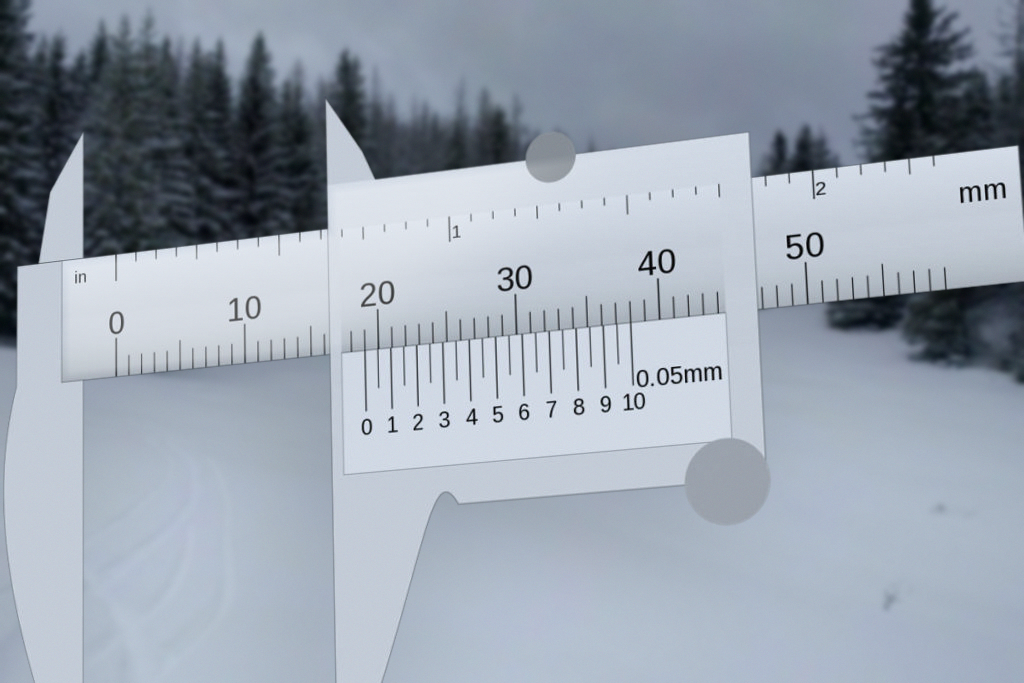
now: 19.0
